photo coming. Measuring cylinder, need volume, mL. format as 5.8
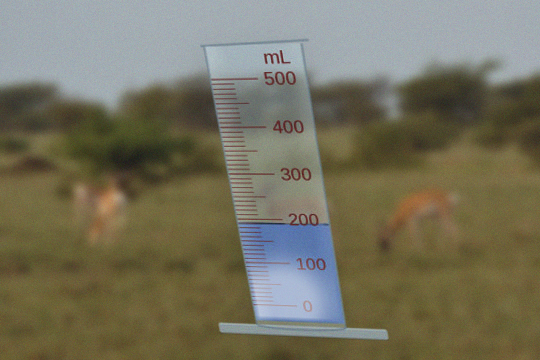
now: 190
